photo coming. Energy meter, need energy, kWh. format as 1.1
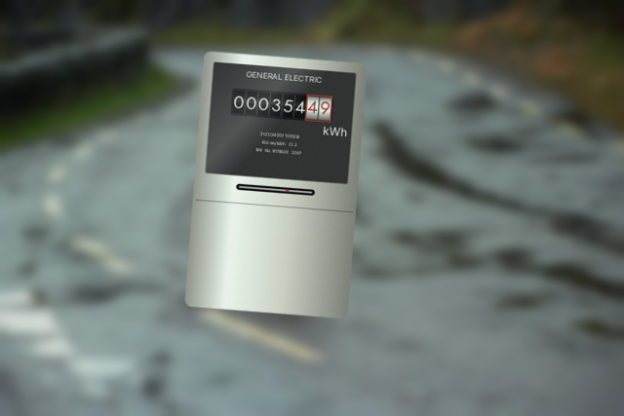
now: 354.49
